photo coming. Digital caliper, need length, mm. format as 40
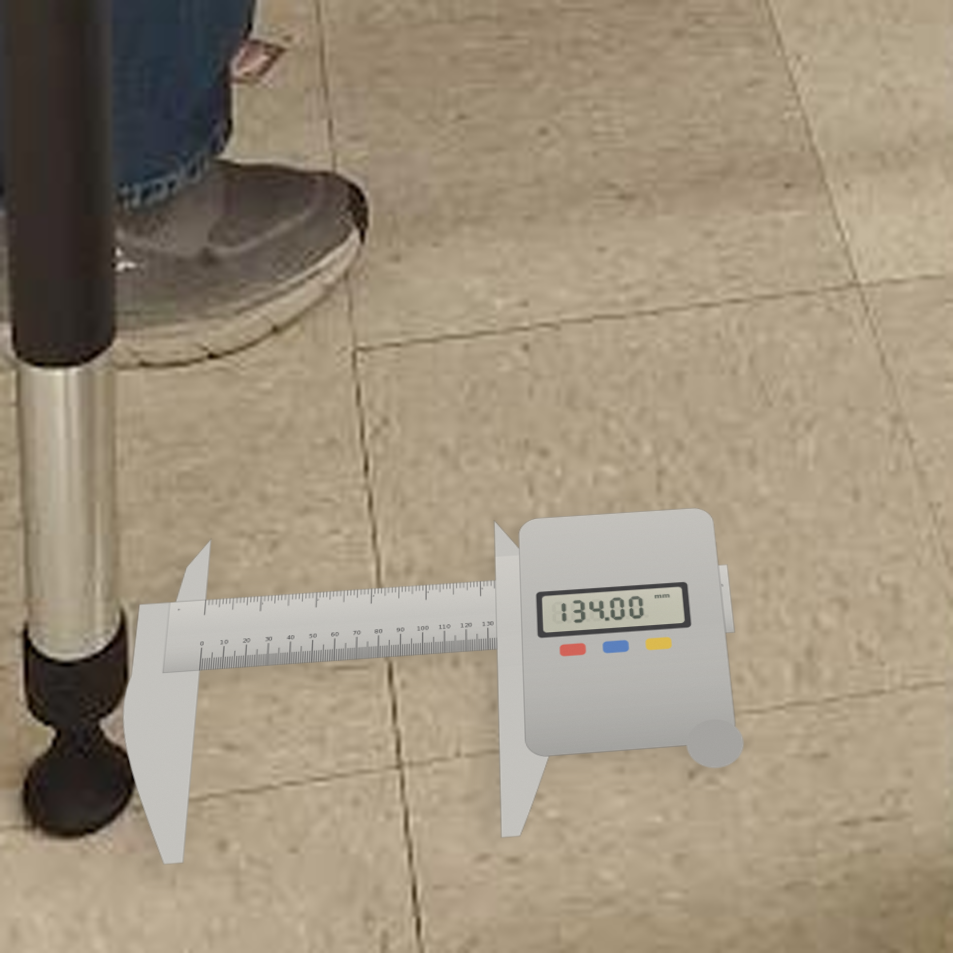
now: 134.00
